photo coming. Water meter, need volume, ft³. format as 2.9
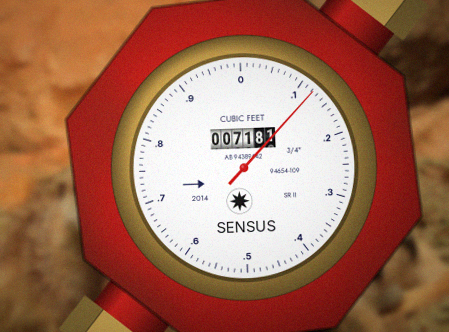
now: 7181.12
